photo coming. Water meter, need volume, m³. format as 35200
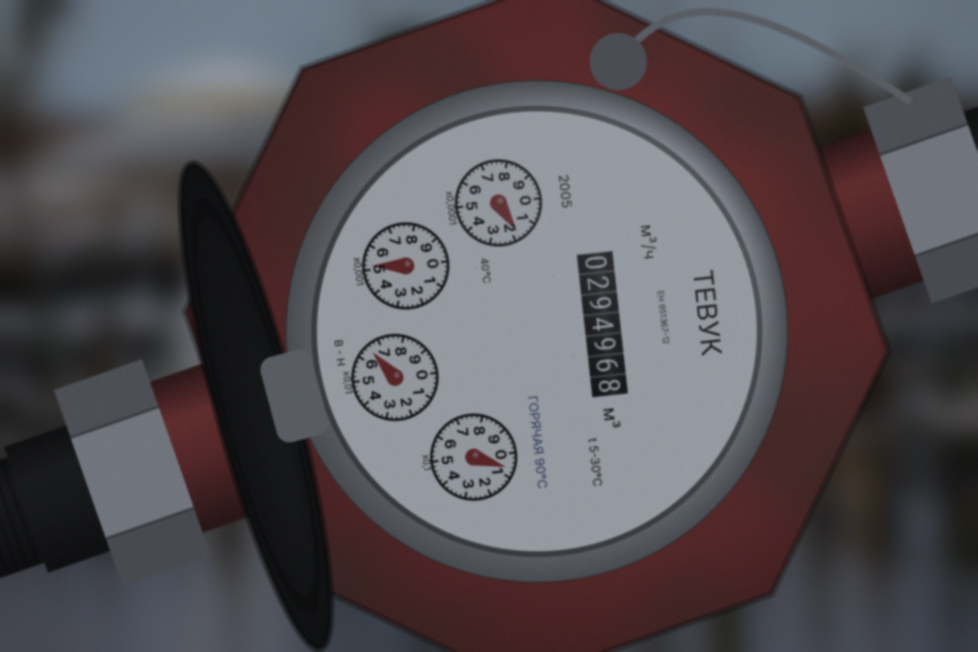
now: 294968.0651
